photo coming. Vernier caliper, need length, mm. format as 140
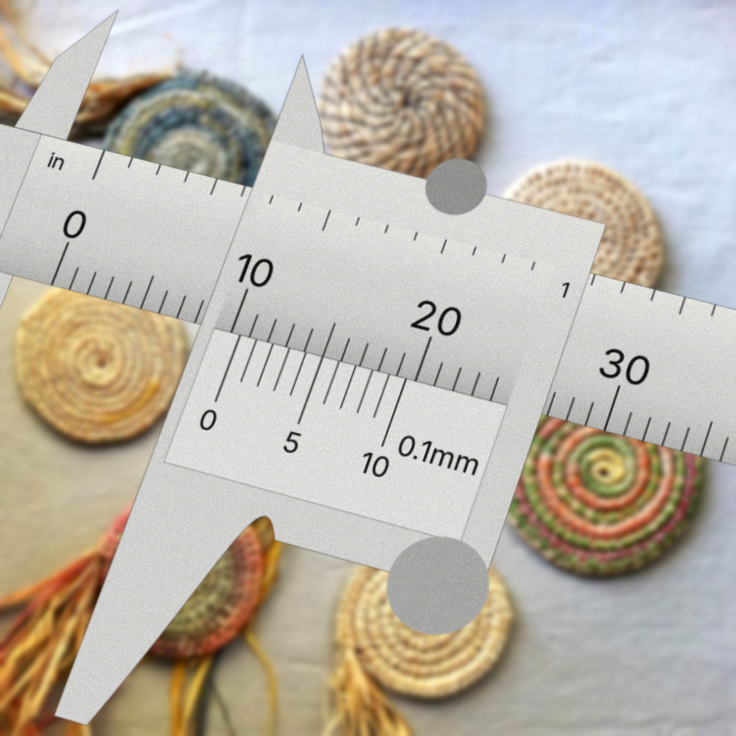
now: 10.5
